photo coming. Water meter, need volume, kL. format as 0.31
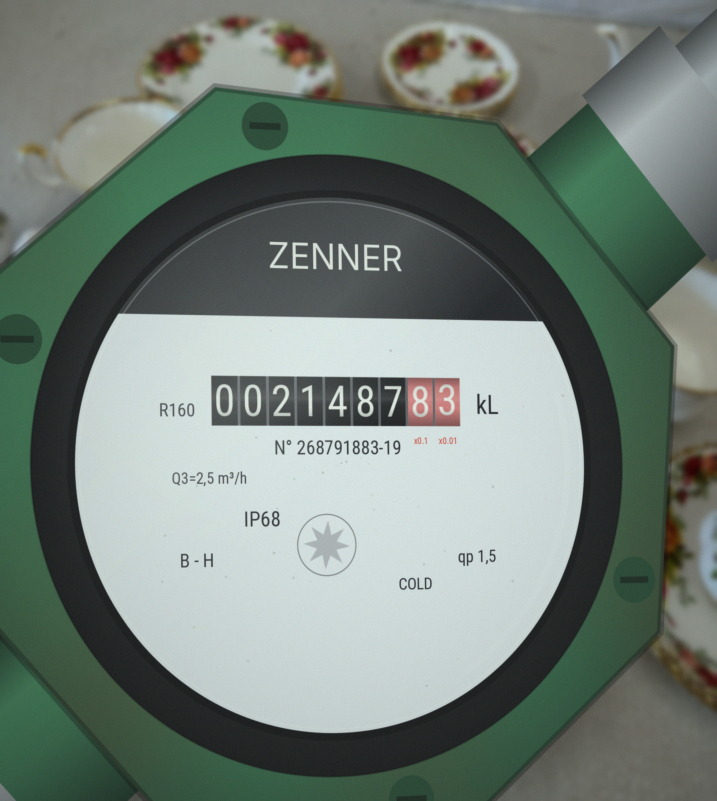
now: 21487.83
